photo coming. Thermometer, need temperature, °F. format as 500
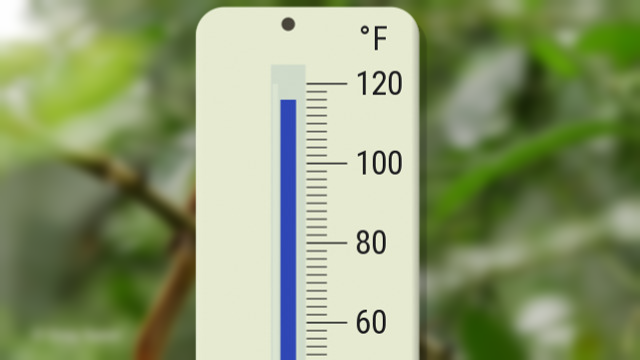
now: 116
